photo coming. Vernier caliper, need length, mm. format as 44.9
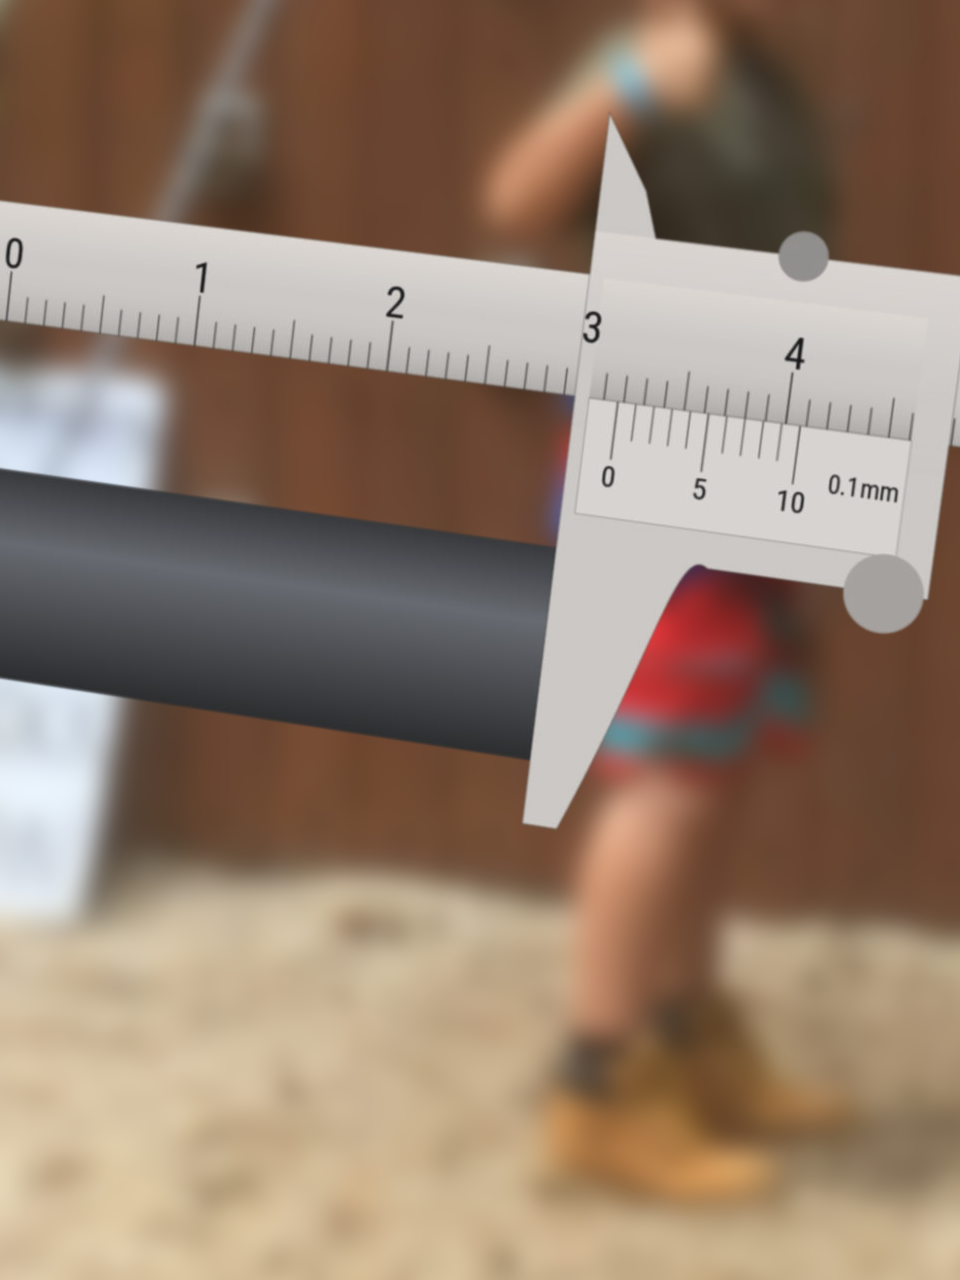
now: 31.7
